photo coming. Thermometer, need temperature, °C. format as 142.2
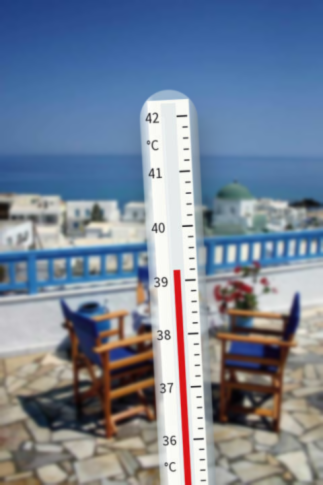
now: 39.2
